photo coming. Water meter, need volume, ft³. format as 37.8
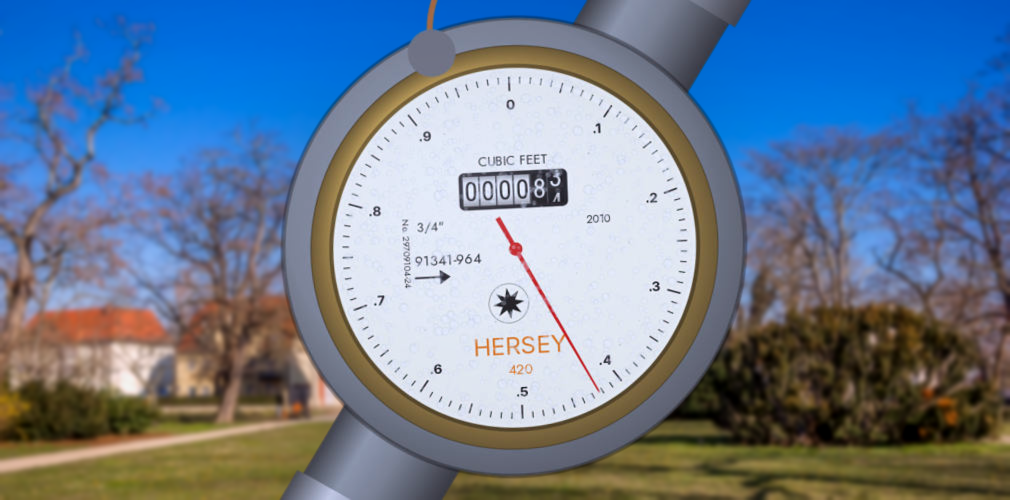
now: 83.42
